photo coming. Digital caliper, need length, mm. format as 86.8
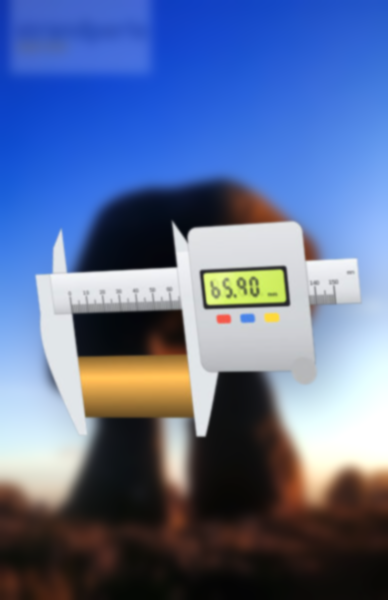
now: 65.90
